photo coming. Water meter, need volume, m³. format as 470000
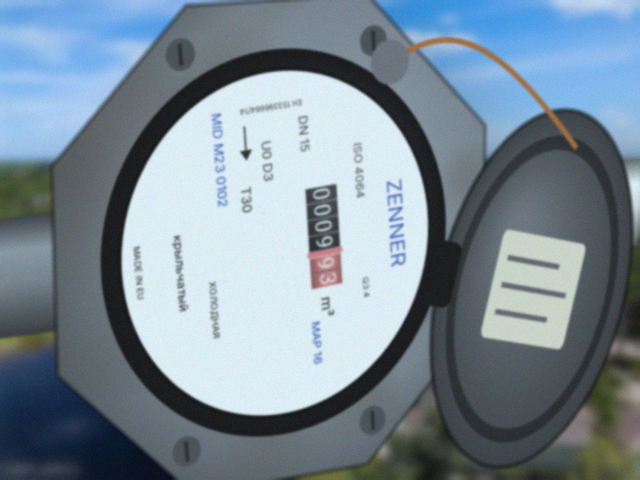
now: 9.93
